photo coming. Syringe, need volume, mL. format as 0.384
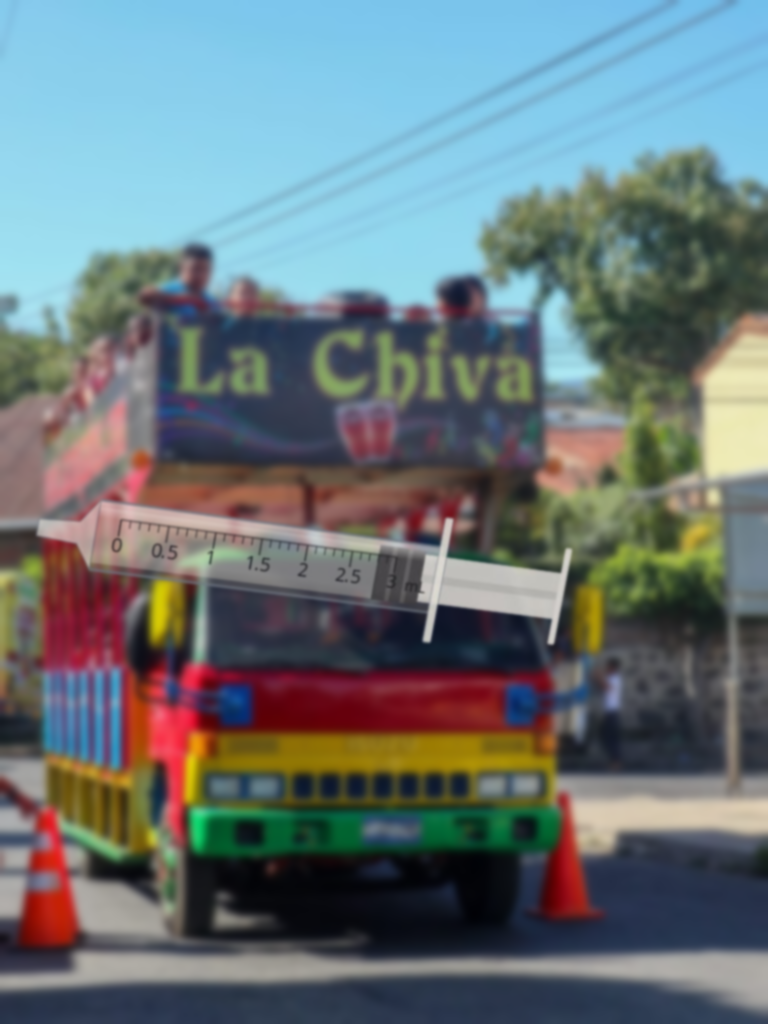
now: 2.8
